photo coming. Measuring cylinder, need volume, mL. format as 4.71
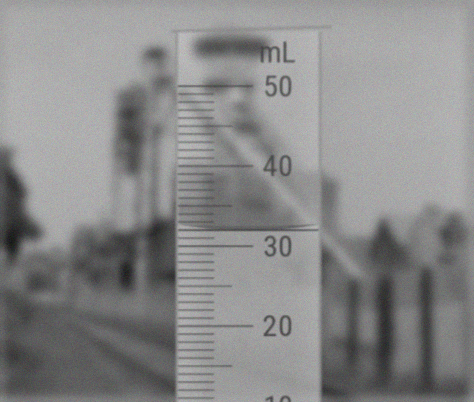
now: 32
